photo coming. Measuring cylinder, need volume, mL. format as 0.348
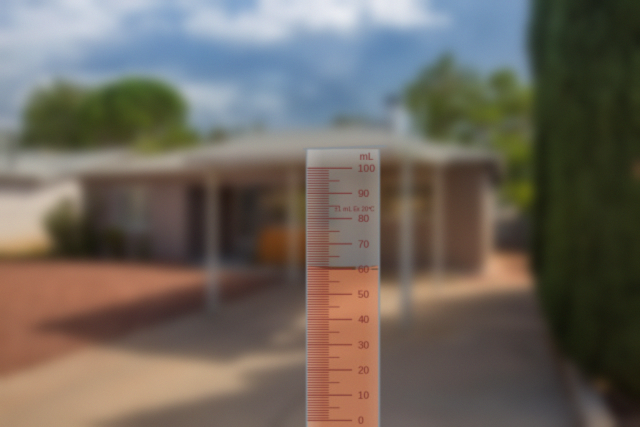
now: 60
